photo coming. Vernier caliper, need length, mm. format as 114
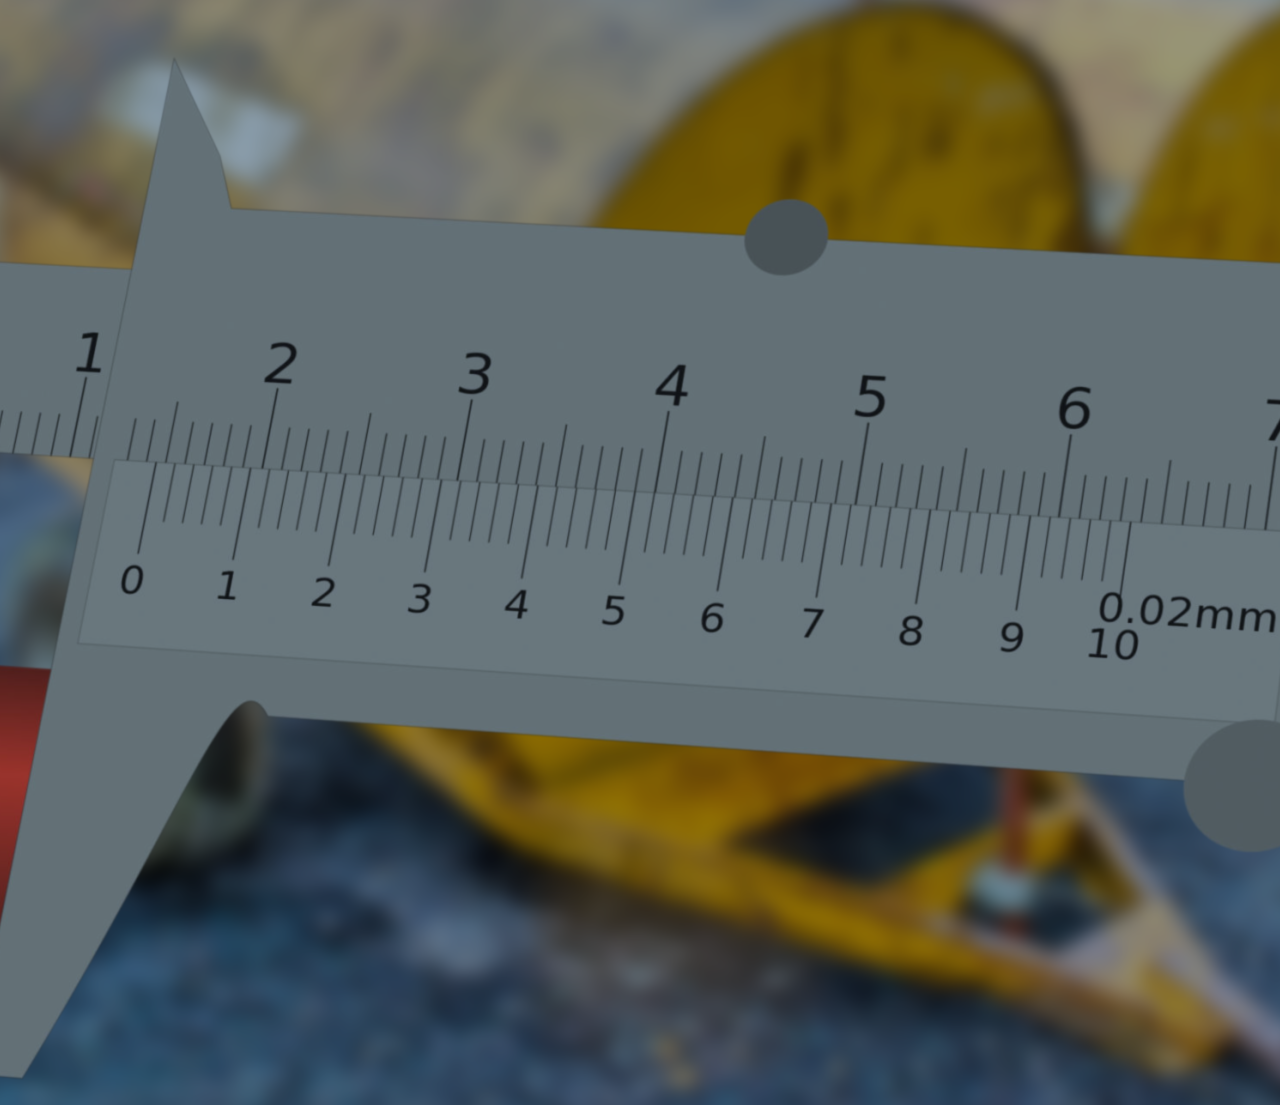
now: 14.5
